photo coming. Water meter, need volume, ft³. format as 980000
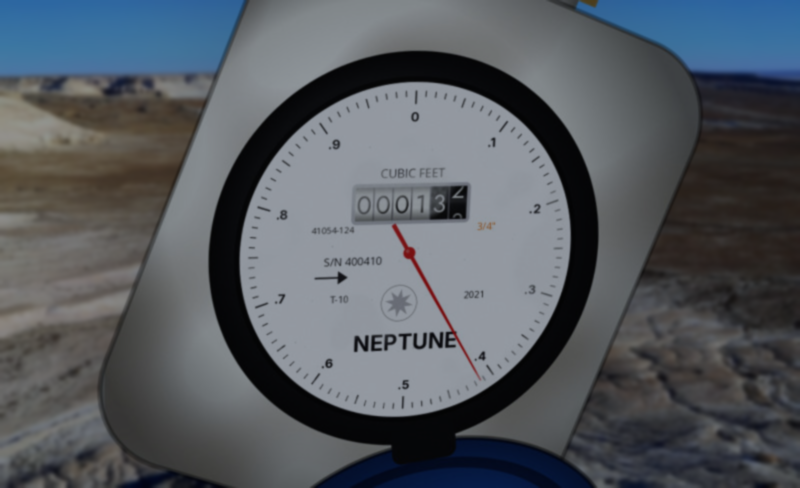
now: 132.41
